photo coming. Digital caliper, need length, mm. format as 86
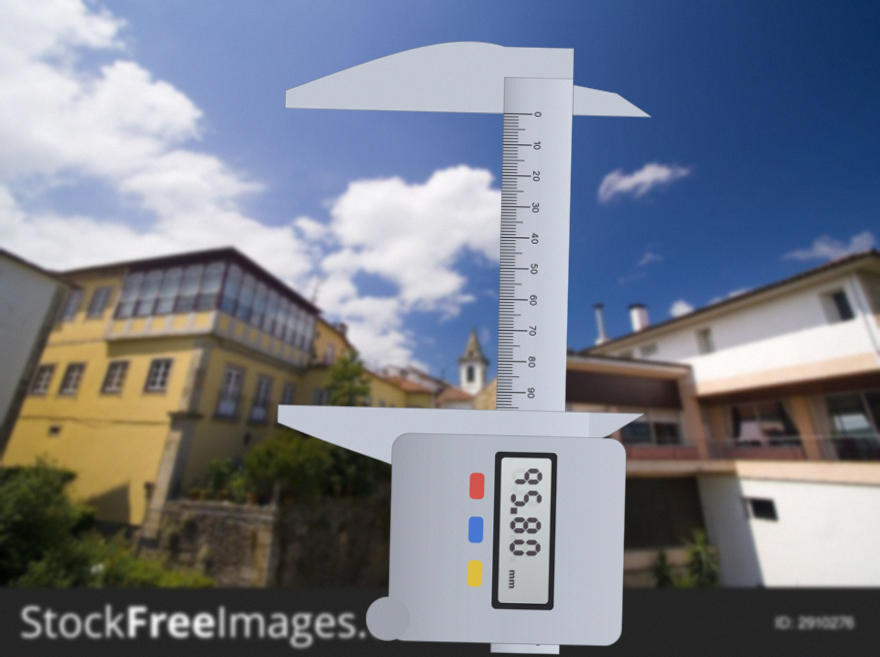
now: 95.80
